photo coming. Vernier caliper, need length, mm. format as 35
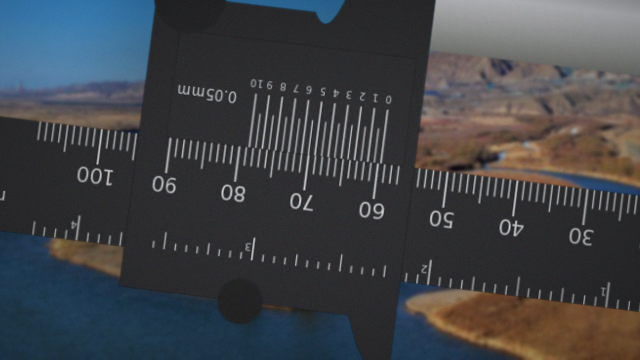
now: 59.6
